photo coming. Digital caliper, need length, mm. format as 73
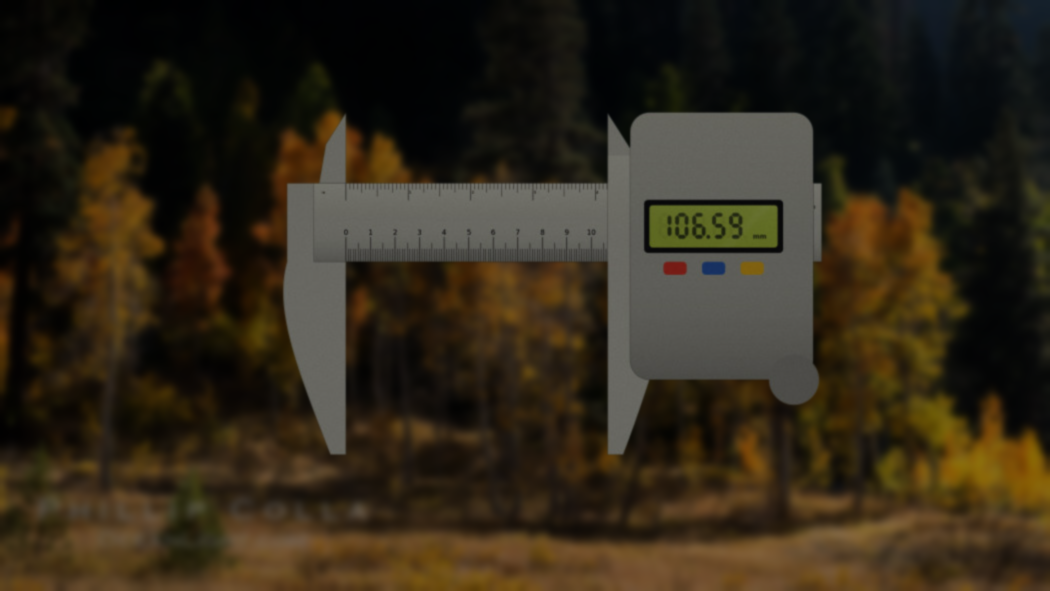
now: 106.59
